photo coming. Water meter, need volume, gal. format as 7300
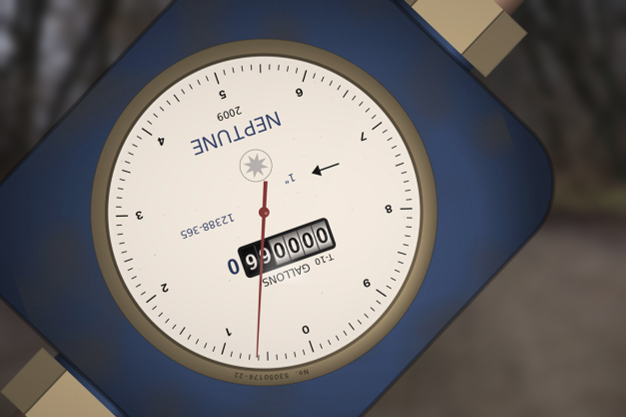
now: 660.6
